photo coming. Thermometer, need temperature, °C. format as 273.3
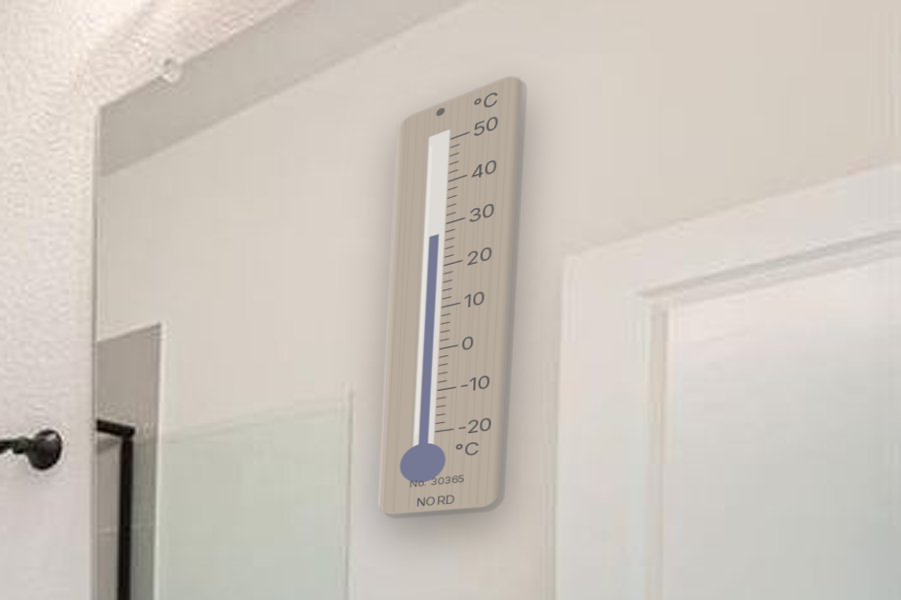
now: 28
